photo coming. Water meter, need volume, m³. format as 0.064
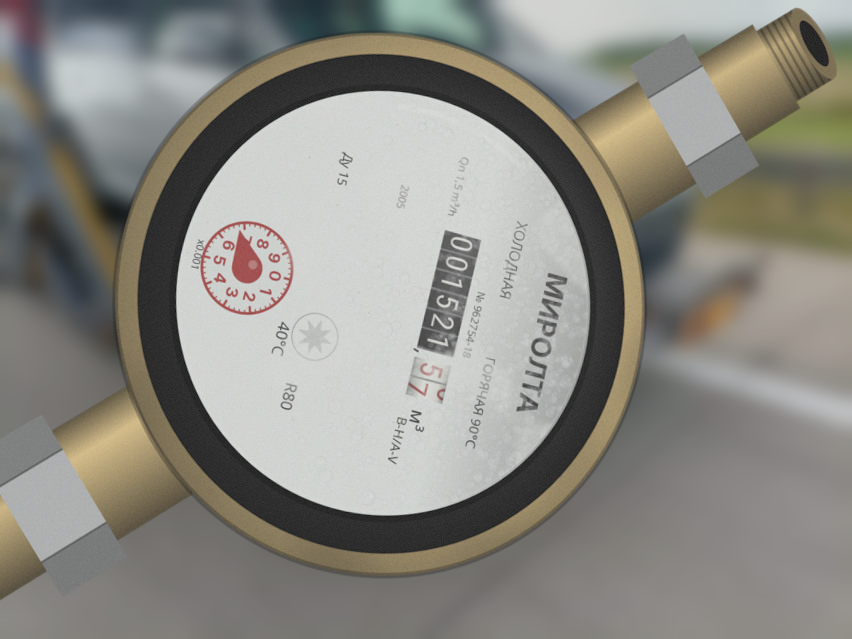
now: 1521.566
